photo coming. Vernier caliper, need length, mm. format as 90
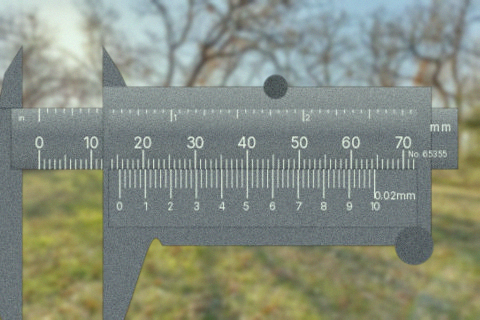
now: 15.5
